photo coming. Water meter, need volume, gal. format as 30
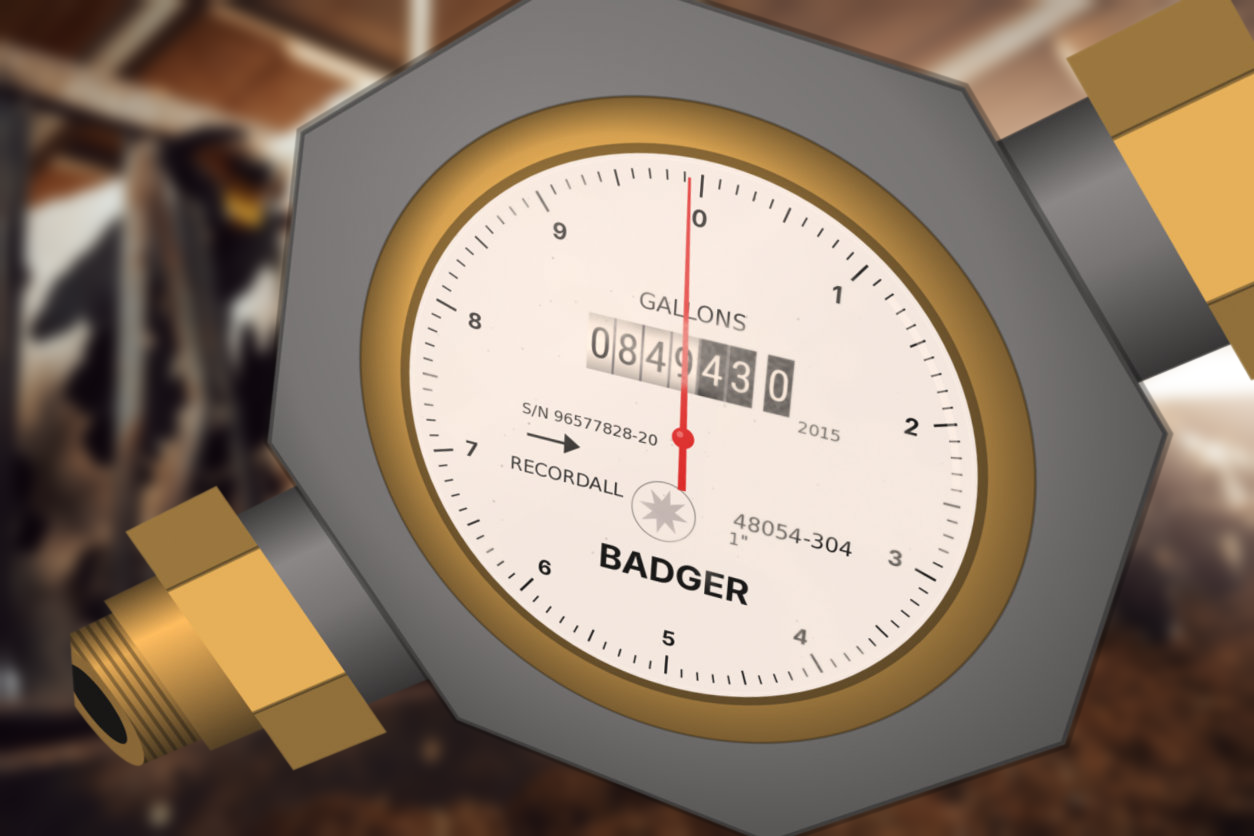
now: 849429.9
